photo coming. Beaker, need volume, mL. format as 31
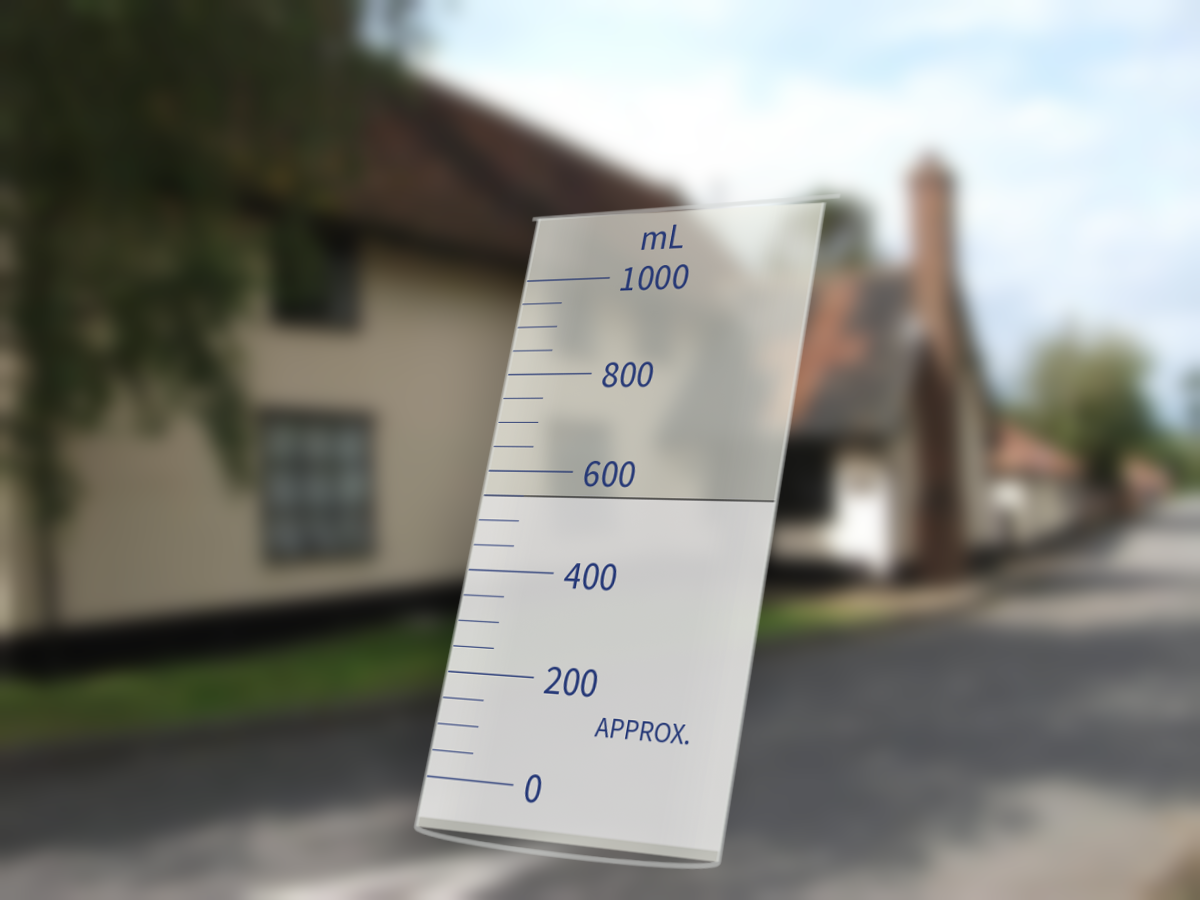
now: 550
